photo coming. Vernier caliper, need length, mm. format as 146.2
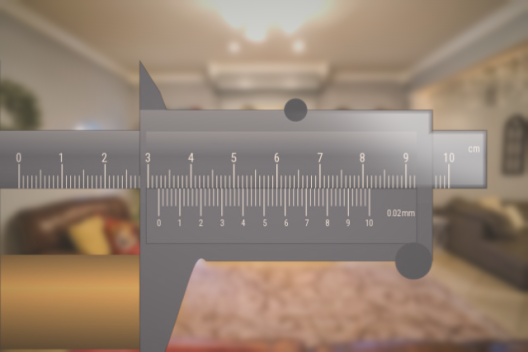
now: 32.5
